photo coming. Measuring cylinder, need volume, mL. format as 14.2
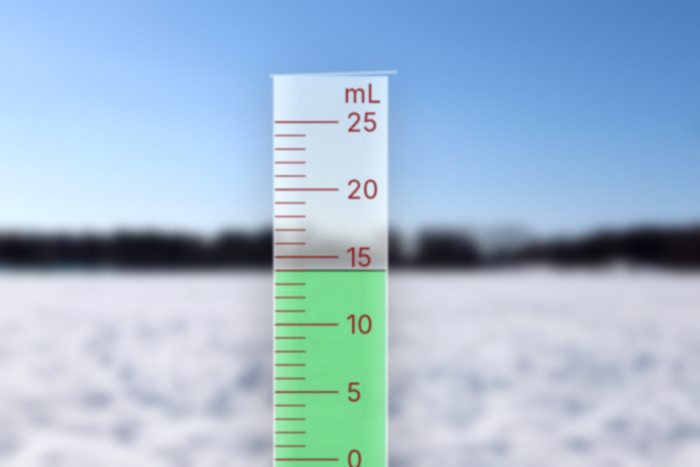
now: 14
